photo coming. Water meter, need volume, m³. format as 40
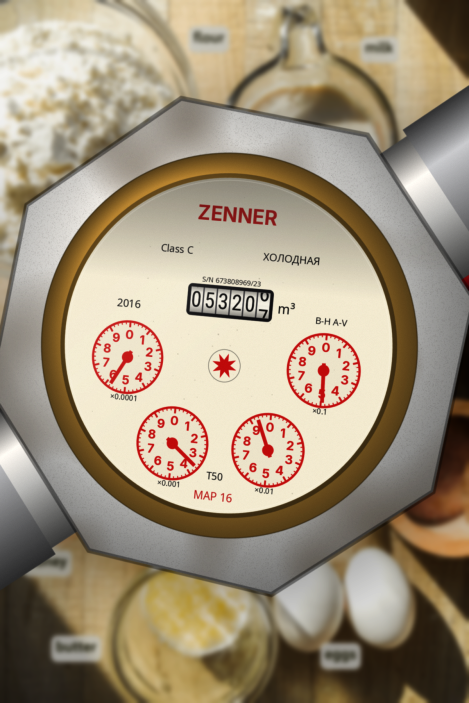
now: 53206.4935
